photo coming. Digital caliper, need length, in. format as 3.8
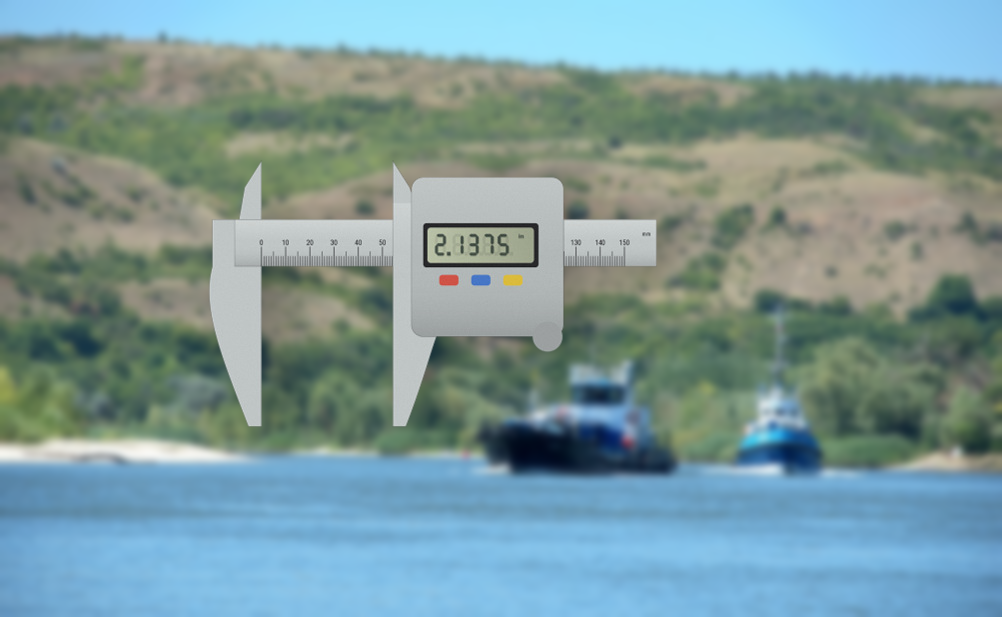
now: 2.1375
